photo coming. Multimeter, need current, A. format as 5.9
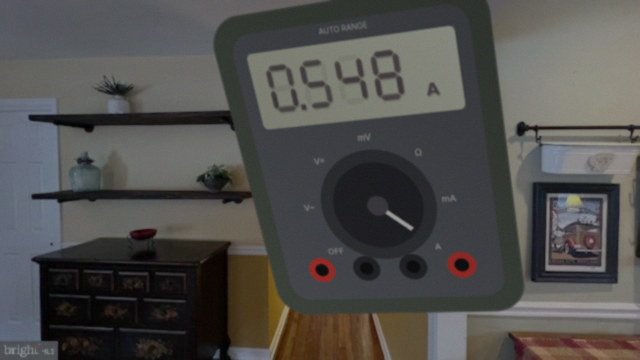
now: 0.548
